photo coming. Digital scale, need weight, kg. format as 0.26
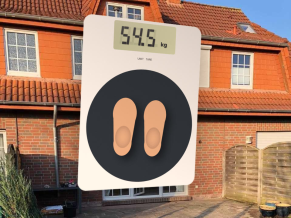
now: 54.5
